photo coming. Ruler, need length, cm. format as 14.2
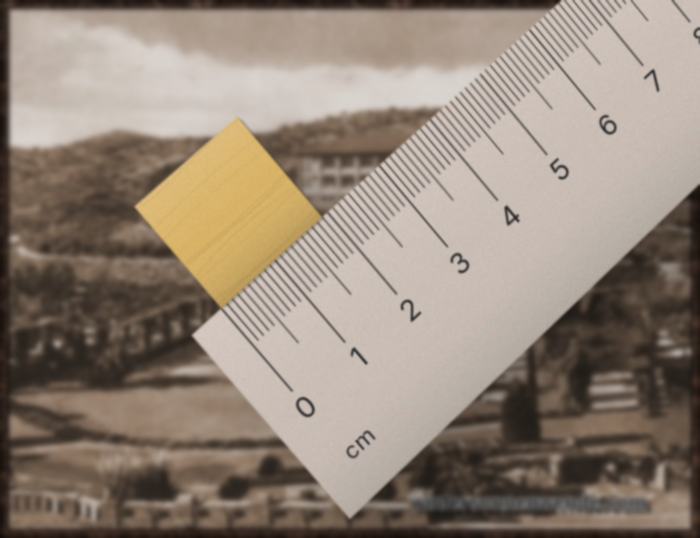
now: 1.9
